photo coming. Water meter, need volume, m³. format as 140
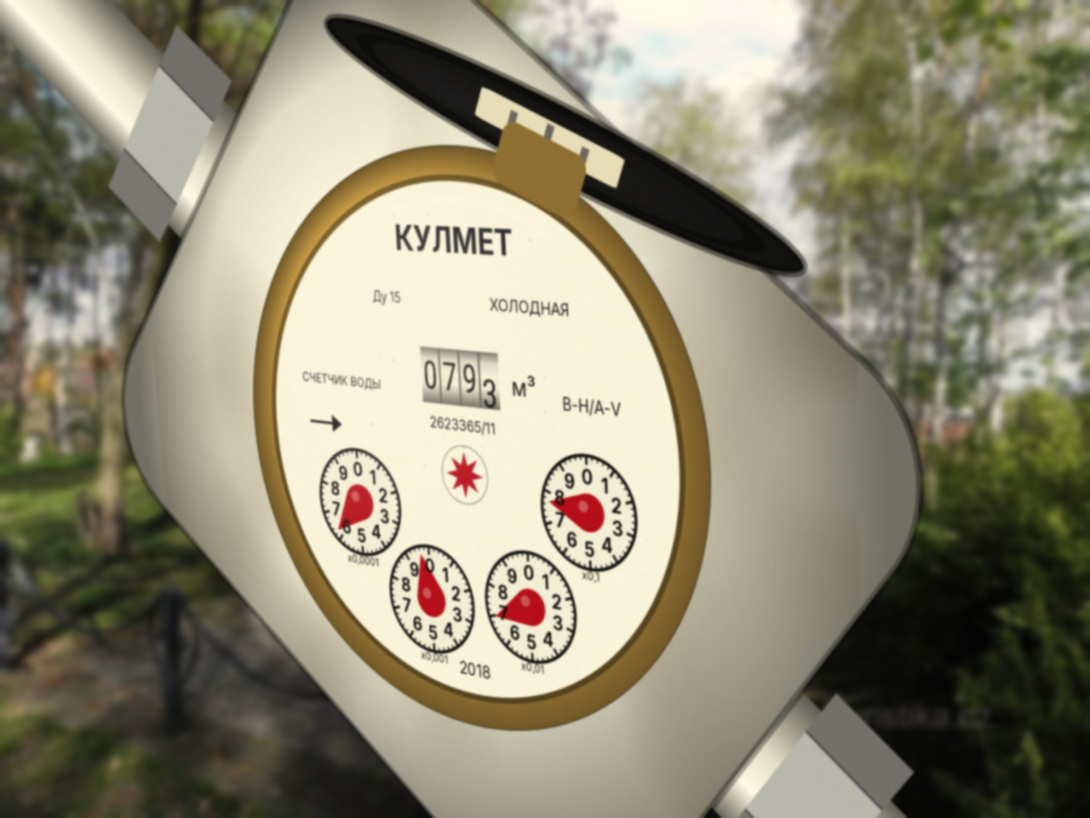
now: 792.7696
